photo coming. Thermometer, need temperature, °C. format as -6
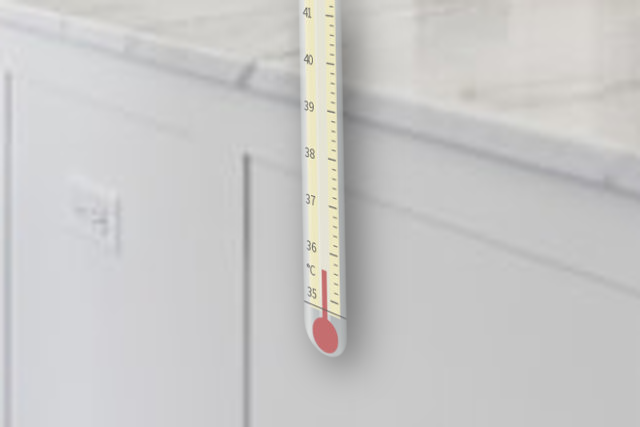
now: 35.6
